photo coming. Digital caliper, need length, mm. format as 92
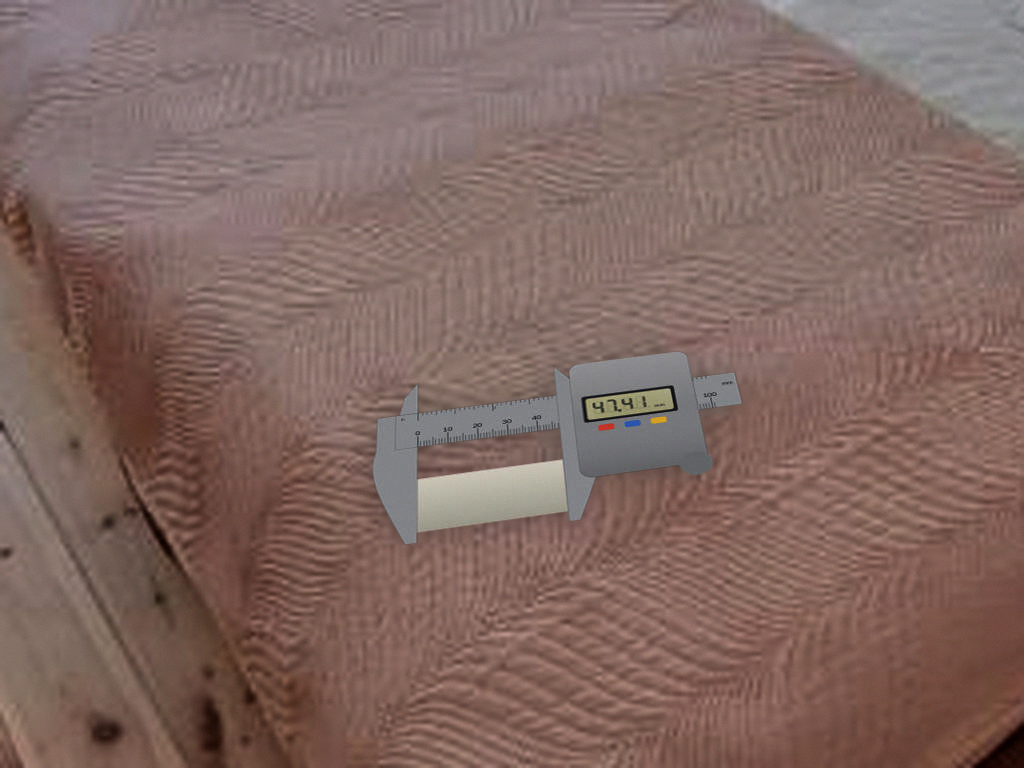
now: 47.41
